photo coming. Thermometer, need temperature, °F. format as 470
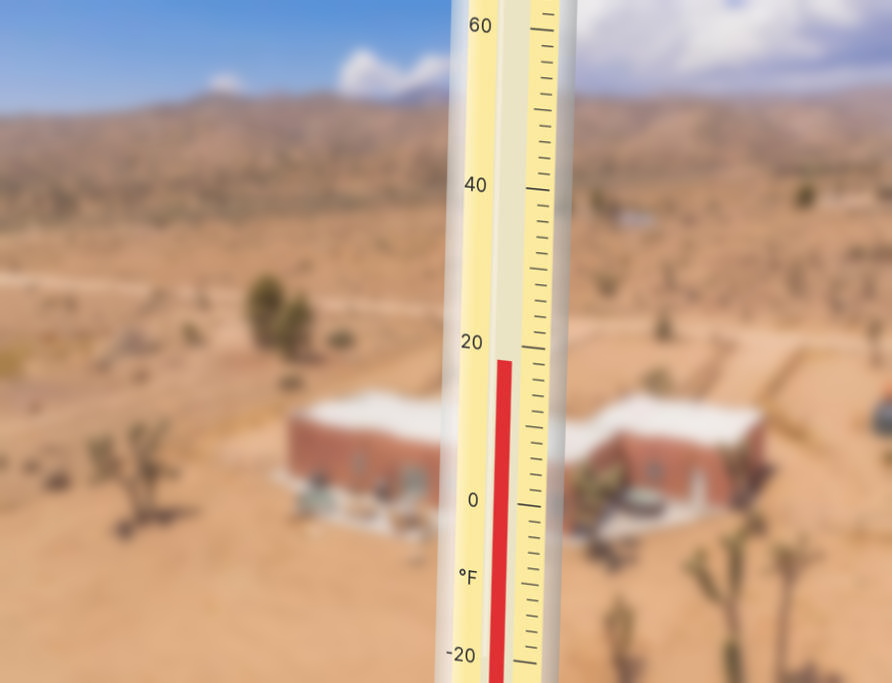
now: 18
